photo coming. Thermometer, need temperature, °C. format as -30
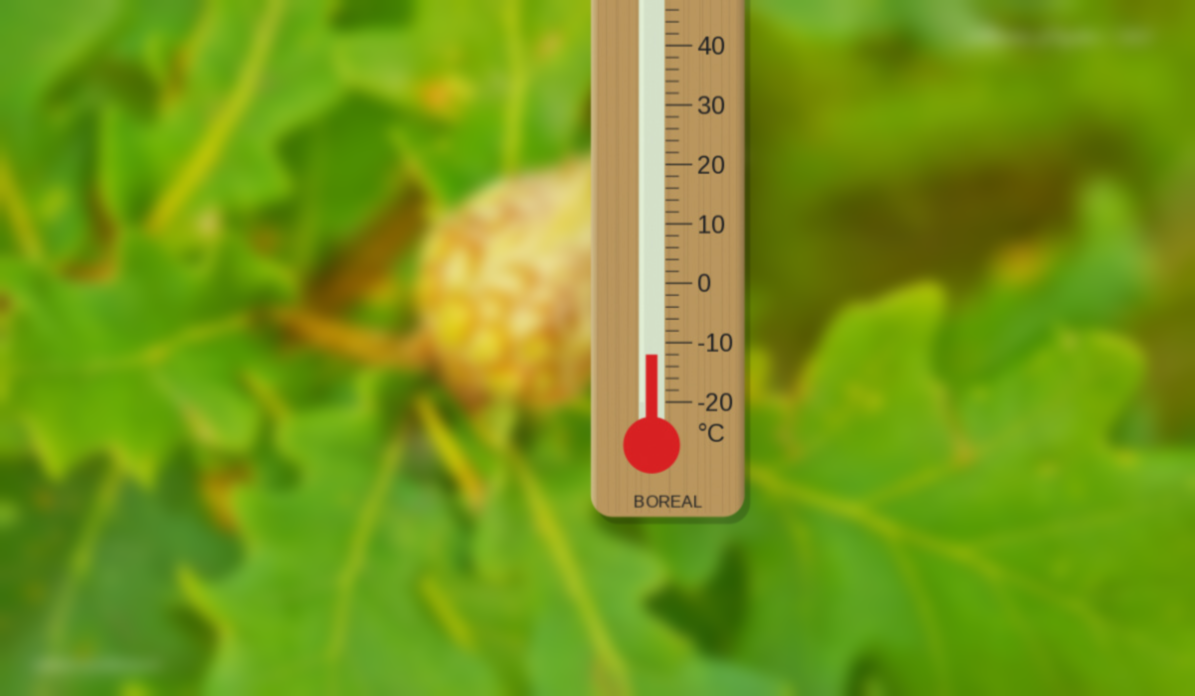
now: -12
